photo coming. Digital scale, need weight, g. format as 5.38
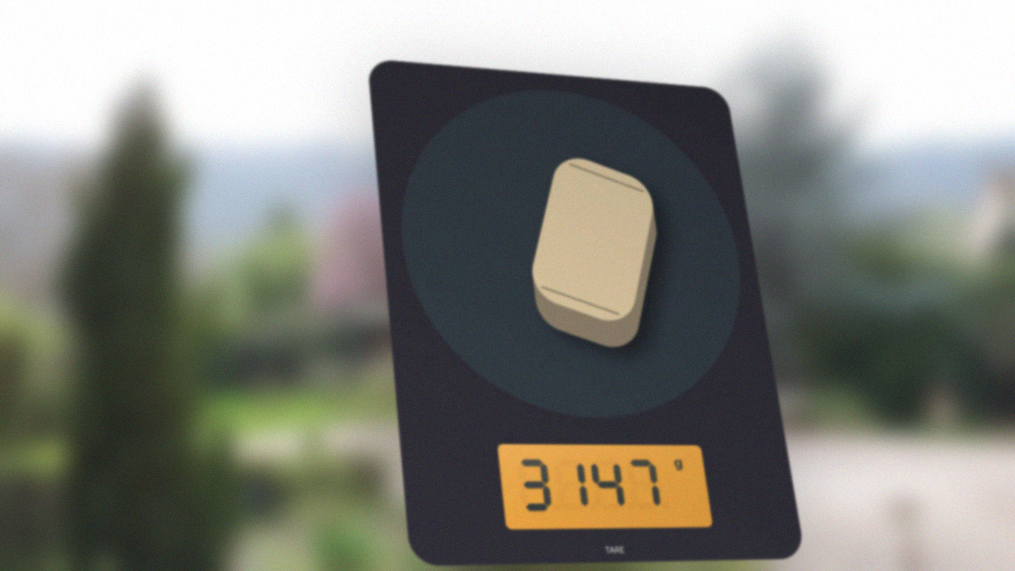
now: 3147
